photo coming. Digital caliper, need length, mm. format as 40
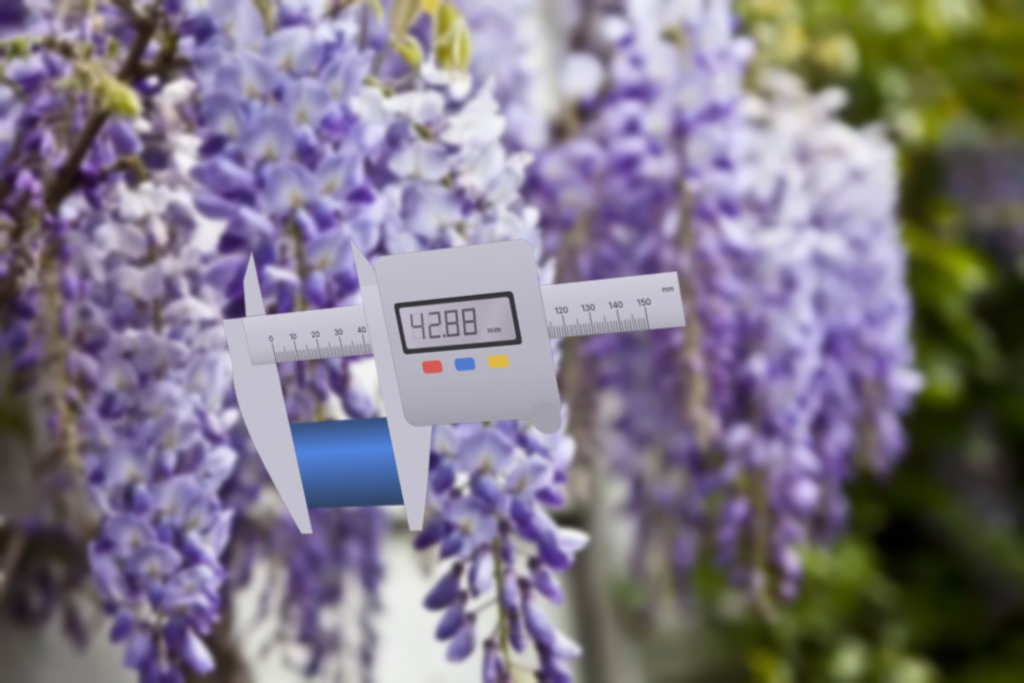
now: 42.88
